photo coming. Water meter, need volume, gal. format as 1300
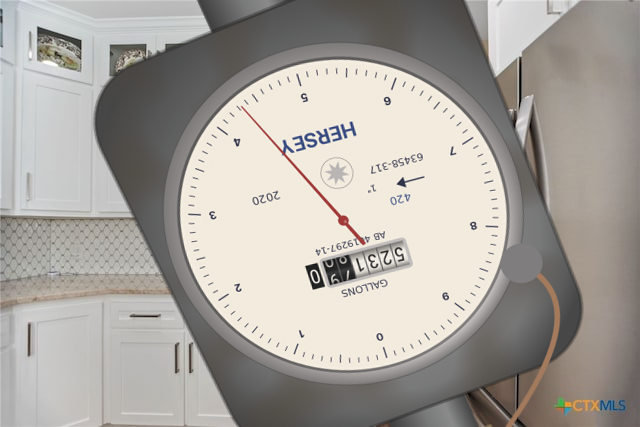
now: 5231794.3
